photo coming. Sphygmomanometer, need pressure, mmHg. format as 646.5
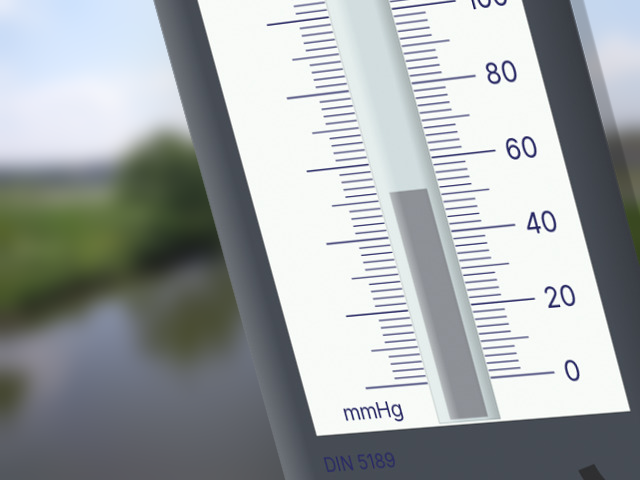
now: 52
